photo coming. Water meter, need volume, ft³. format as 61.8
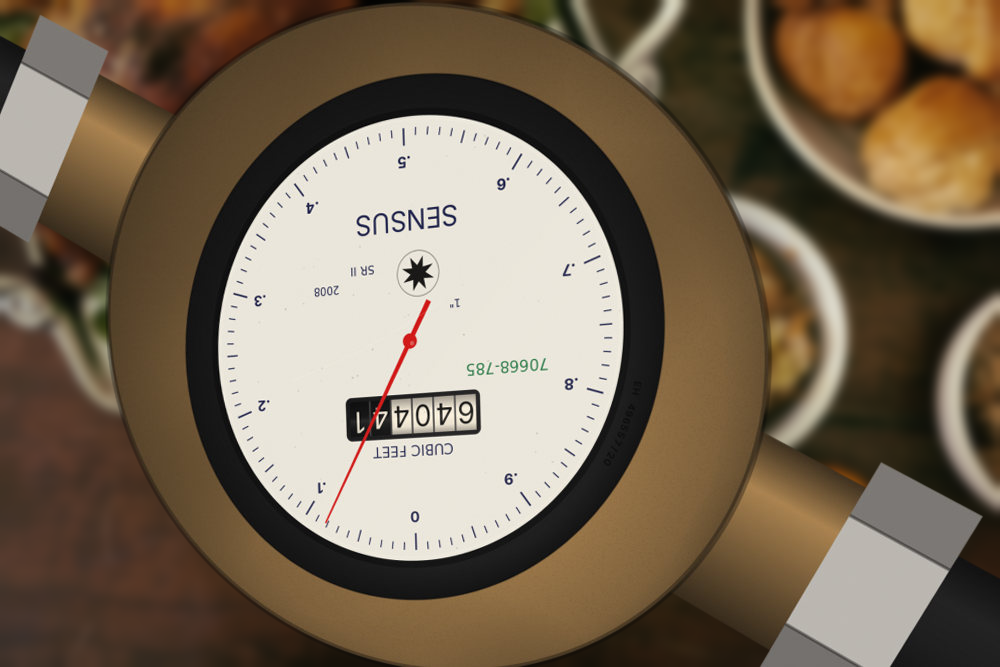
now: 640441.08
